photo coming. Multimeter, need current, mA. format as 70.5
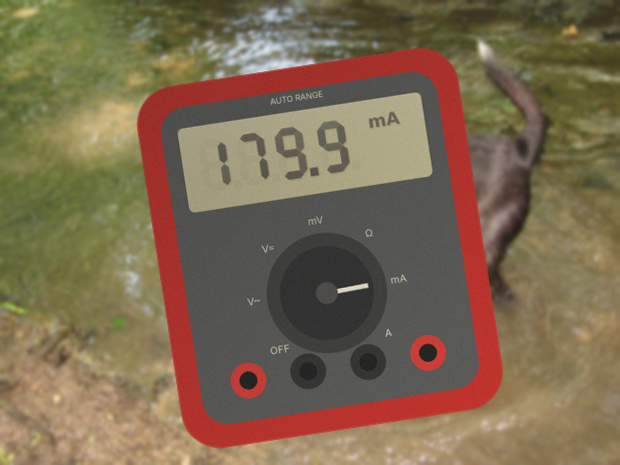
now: 179.9
